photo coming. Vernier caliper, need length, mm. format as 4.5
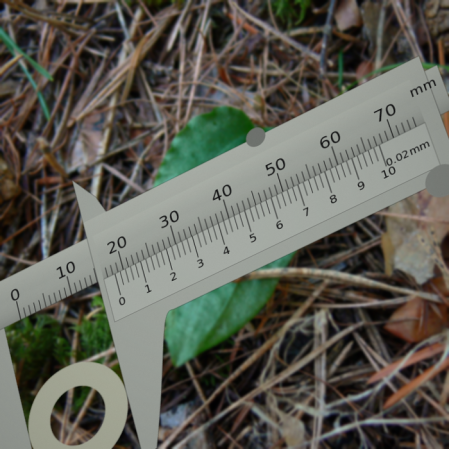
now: 18.4
